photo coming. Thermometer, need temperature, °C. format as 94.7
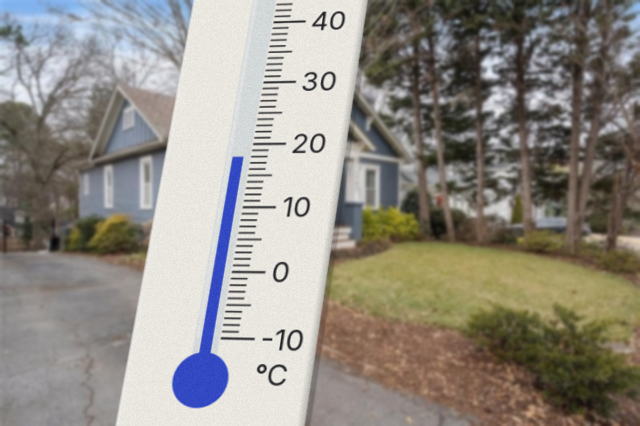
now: 18
